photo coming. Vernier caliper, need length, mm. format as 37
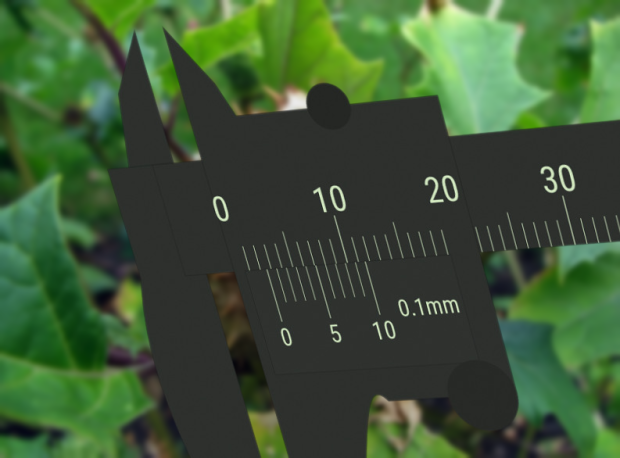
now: 2.6
